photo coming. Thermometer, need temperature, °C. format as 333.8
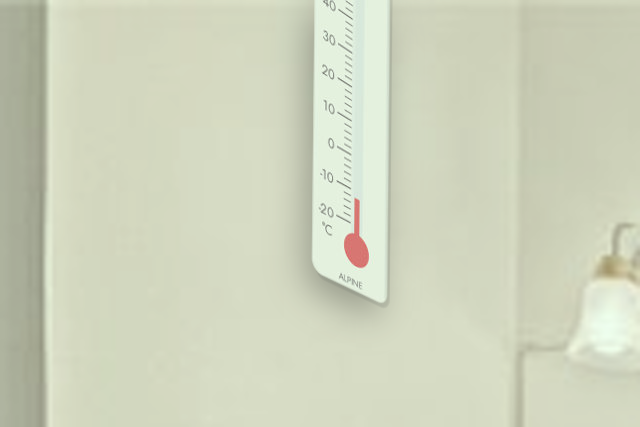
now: -12
